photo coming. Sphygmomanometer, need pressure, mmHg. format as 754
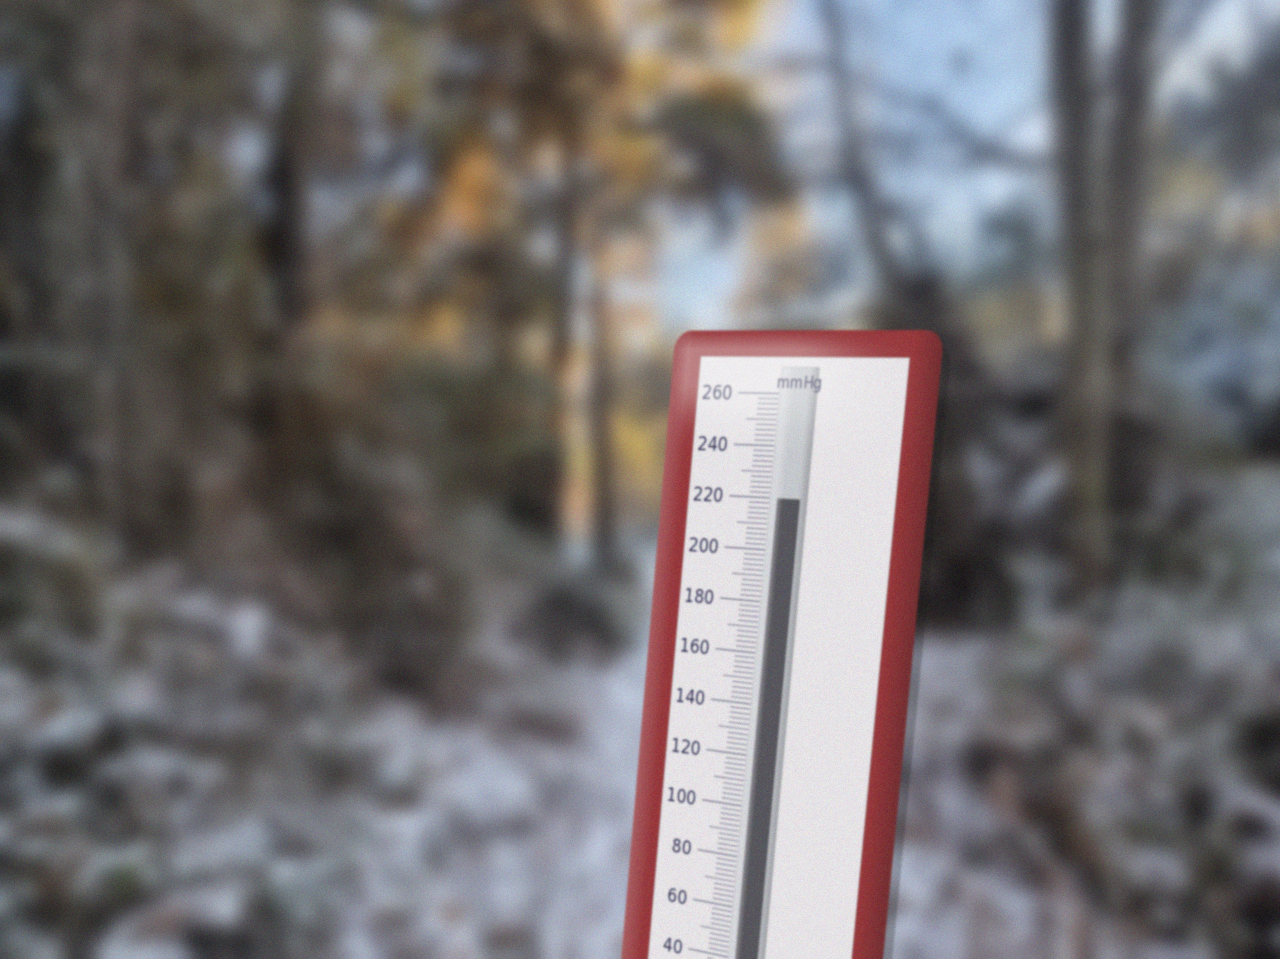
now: 220
